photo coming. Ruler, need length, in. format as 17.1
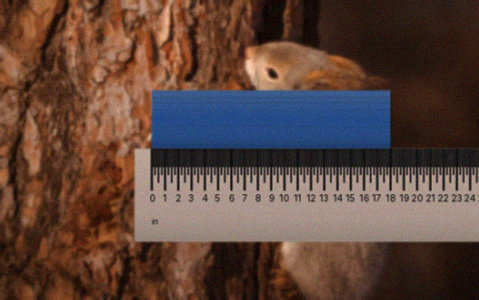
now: 18
